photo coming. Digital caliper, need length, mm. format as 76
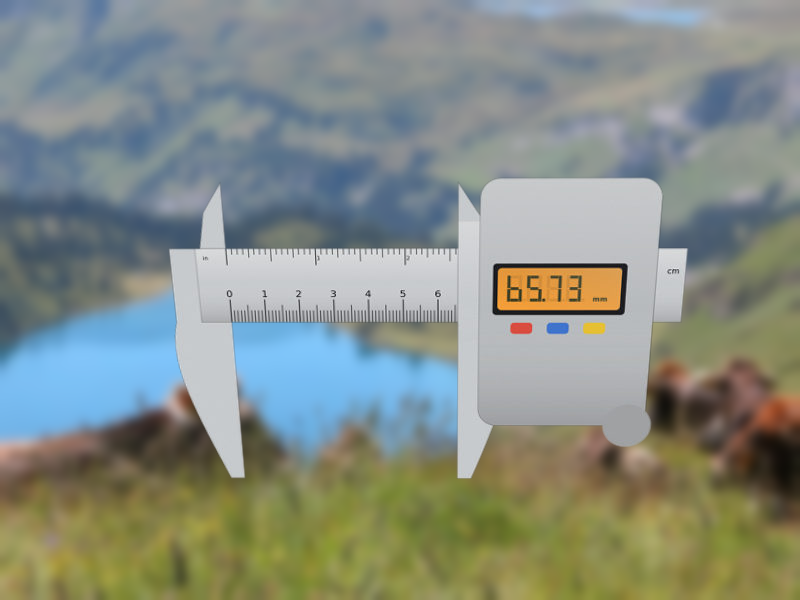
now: 65.73
